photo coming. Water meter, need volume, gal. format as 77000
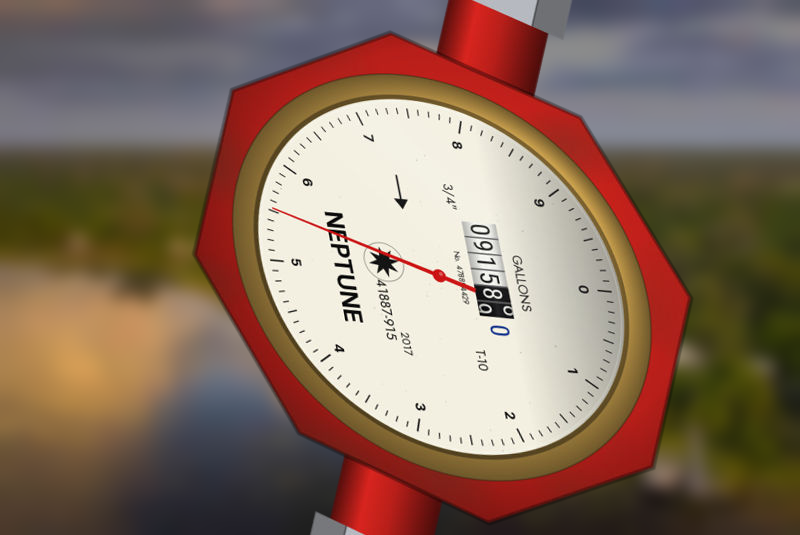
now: 915885.5
